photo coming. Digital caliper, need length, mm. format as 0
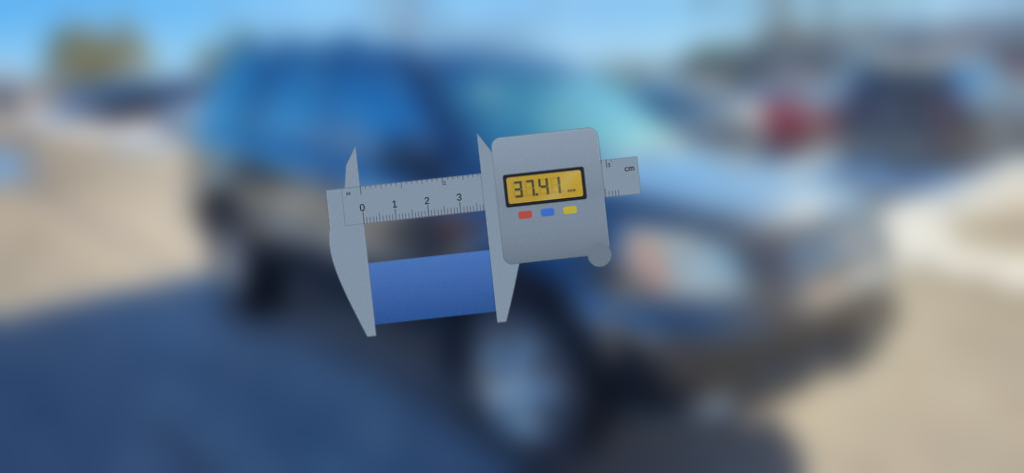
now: 37.41
